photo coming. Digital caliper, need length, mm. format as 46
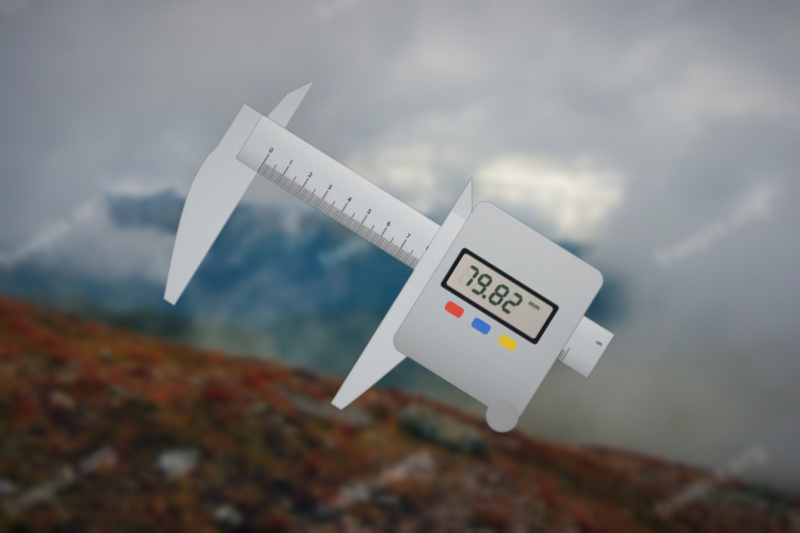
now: 79.82
